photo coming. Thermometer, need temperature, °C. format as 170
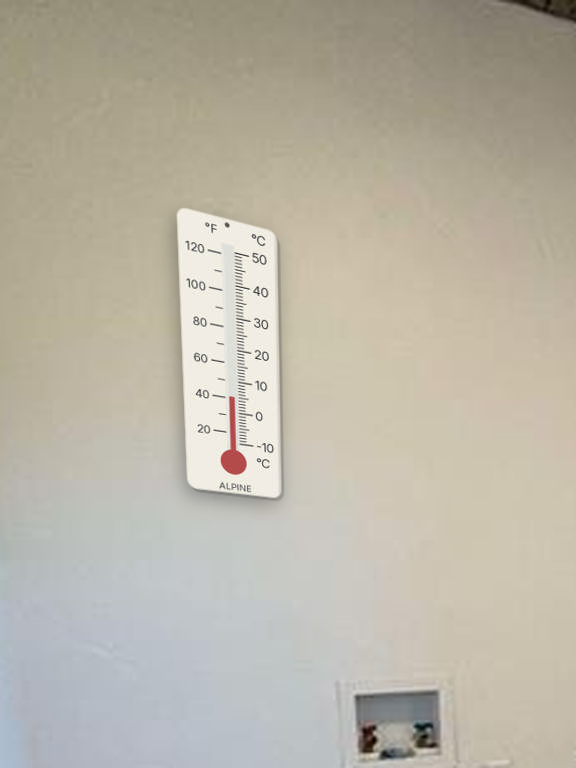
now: 5
